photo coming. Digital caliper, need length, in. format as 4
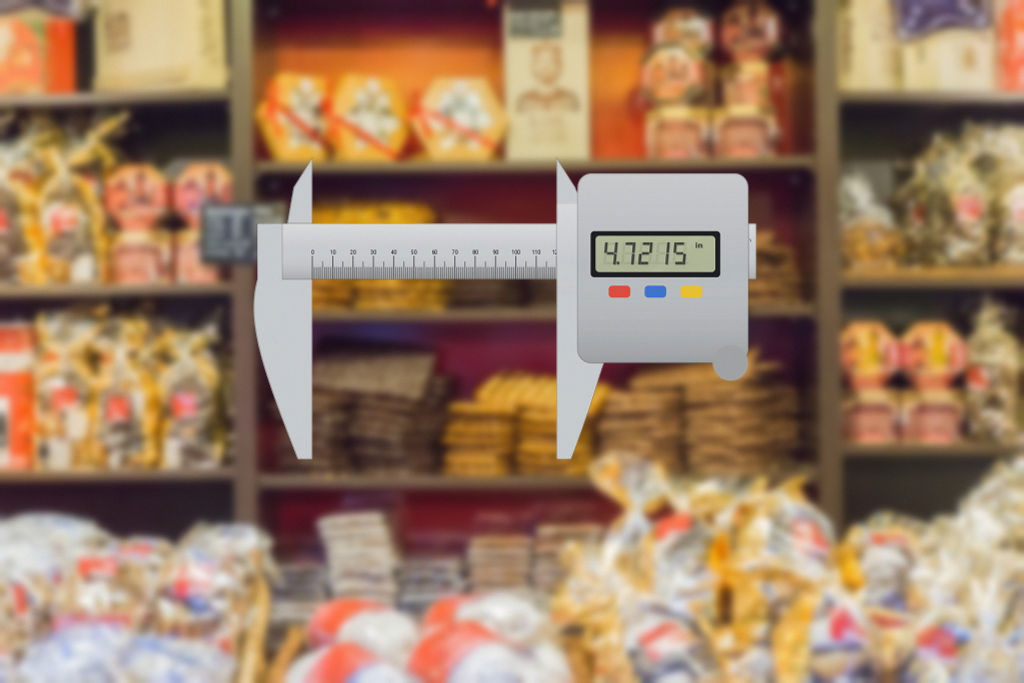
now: 4.7215
